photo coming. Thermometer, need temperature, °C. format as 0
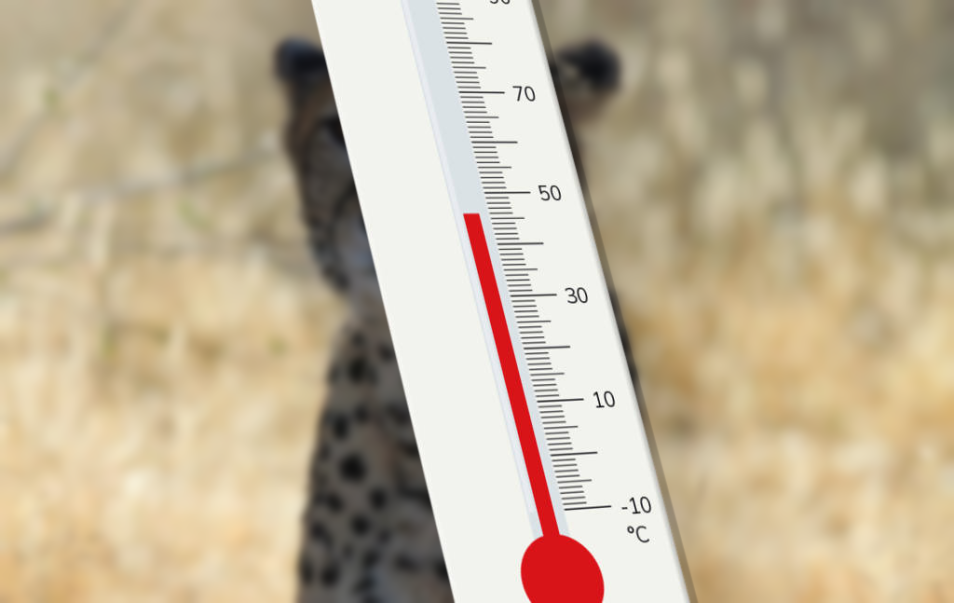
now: 46
